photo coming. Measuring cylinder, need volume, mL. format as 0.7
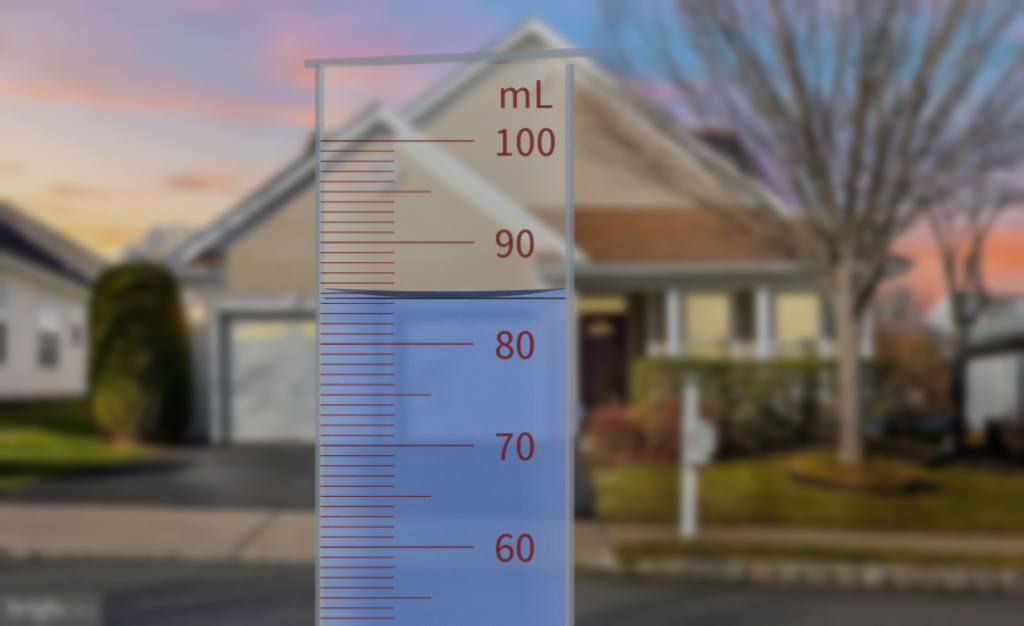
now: 84.5
